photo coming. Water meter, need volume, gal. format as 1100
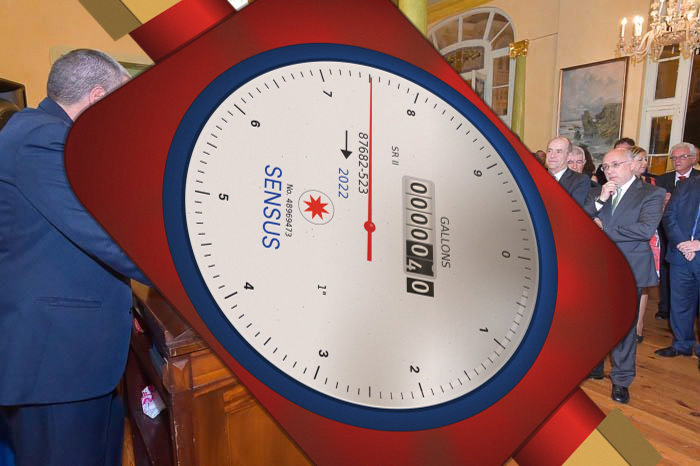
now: 37.5
